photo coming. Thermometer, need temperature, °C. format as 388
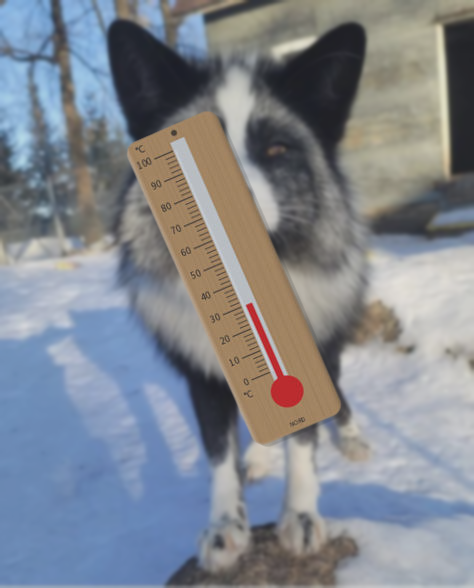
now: 30
